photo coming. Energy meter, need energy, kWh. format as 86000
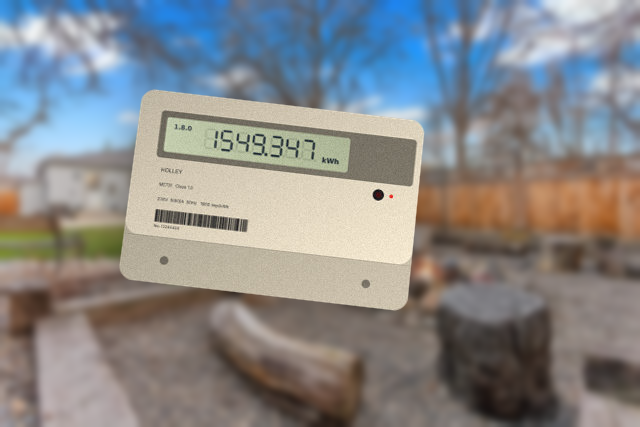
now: 1549.347
